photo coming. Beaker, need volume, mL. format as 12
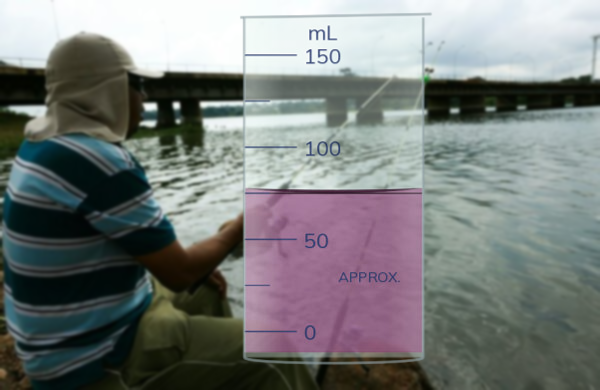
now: 75
